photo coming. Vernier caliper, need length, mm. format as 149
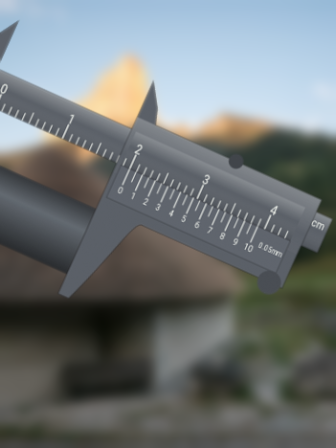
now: 20.0
